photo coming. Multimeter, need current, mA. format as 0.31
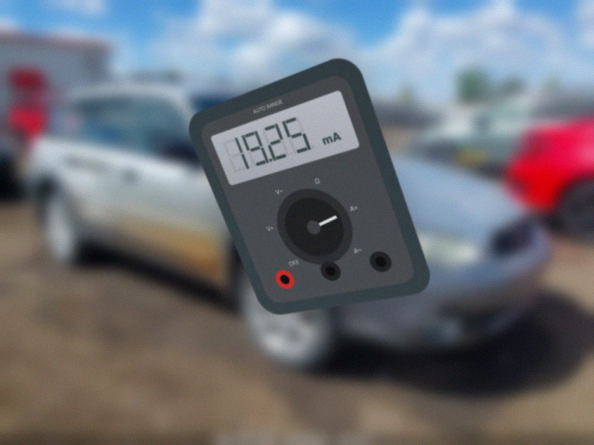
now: 19.25
